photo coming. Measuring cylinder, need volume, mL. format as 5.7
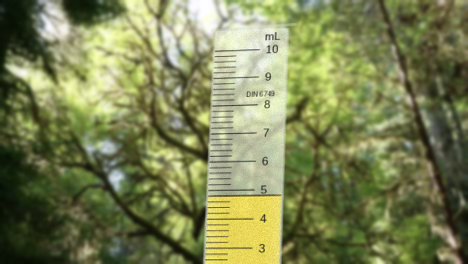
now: 4.8
